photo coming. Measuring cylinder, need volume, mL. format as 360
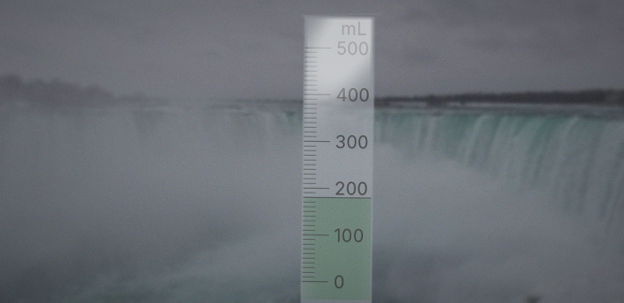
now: 180
